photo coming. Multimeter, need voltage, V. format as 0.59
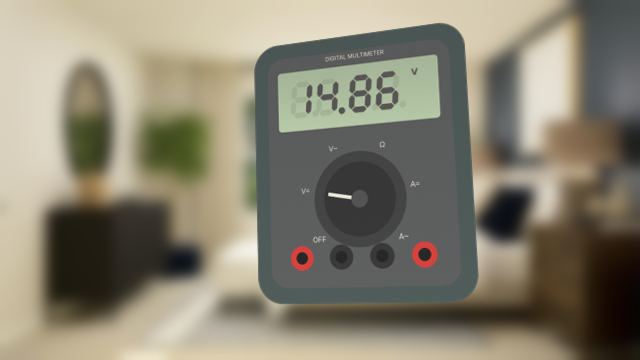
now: 14.86
